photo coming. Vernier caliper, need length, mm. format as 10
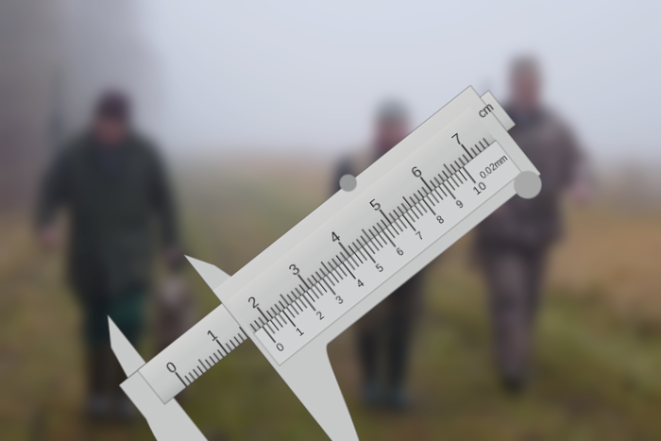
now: 18.5
